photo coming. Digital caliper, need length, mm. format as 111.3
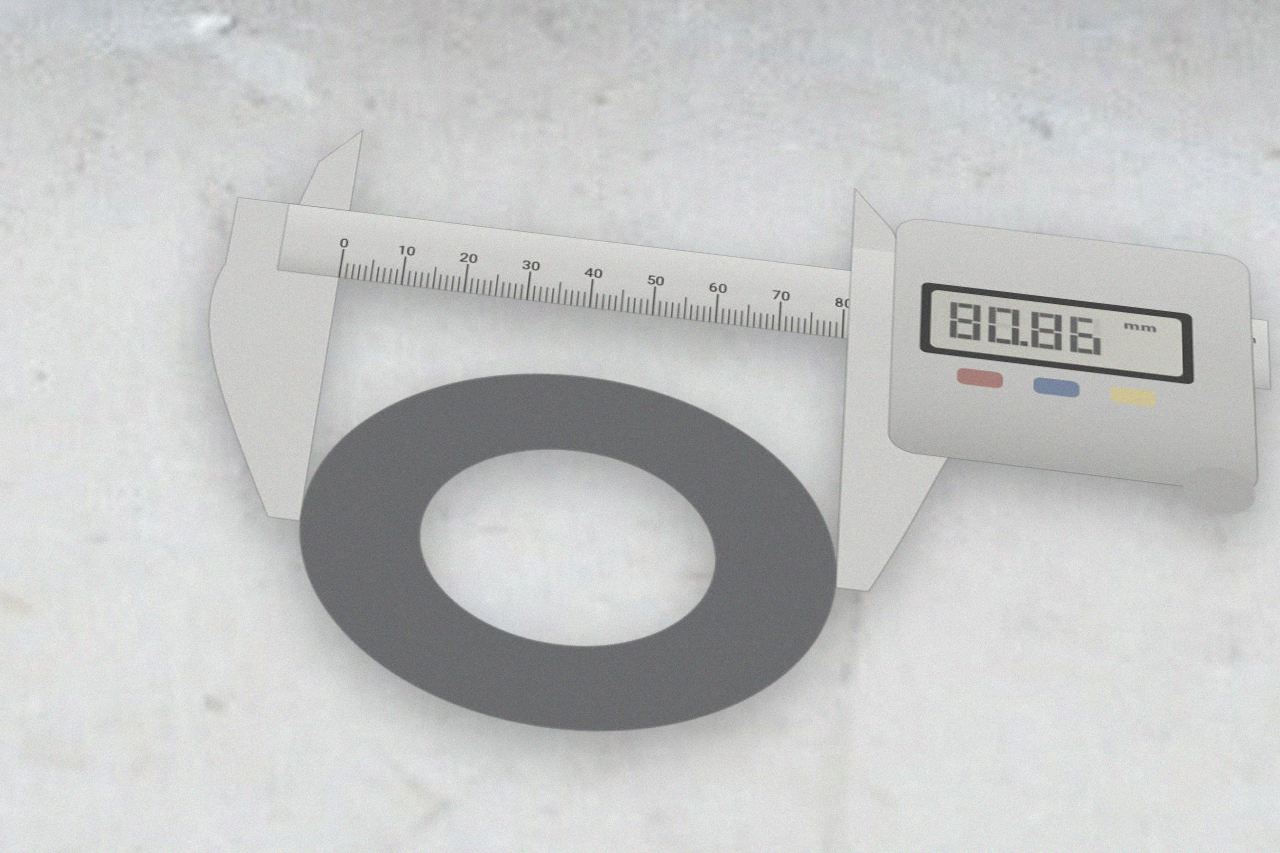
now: 80.86
